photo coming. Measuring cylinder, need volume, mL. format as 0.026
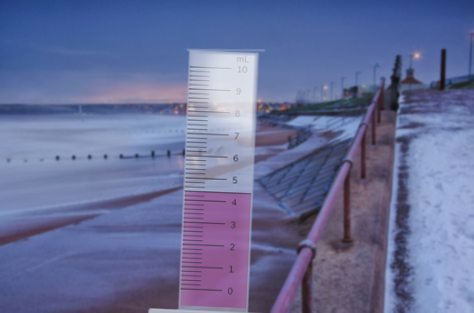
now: 4.4
